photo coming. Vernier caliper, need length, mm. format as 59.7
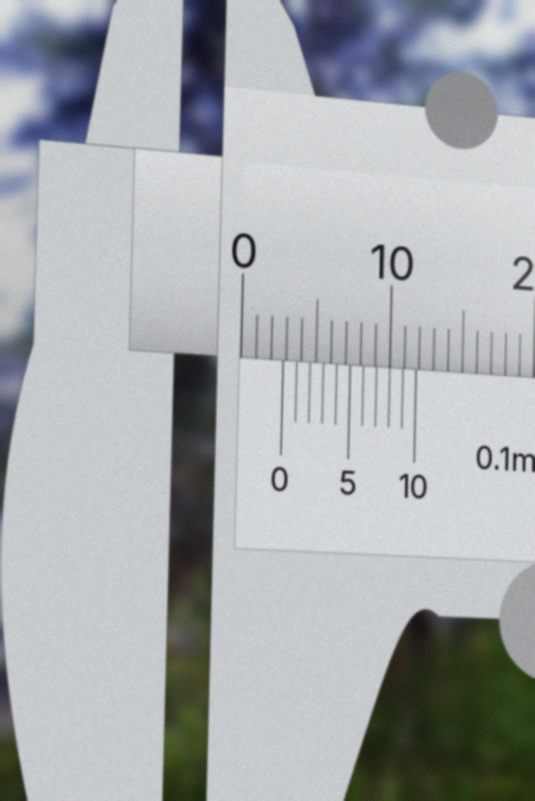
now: 2.8
